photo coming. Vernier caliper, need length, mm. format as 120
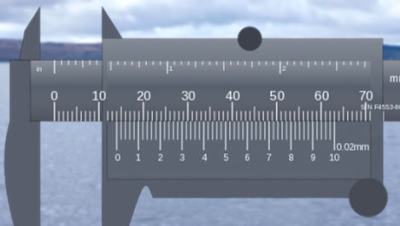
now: 14.0
